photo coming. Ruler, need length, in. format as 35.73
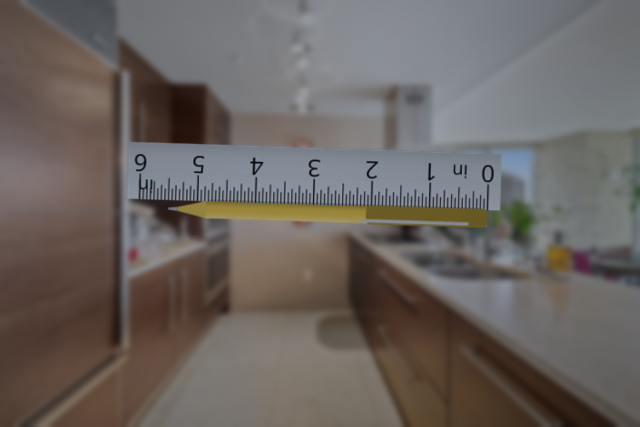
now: 5.5
